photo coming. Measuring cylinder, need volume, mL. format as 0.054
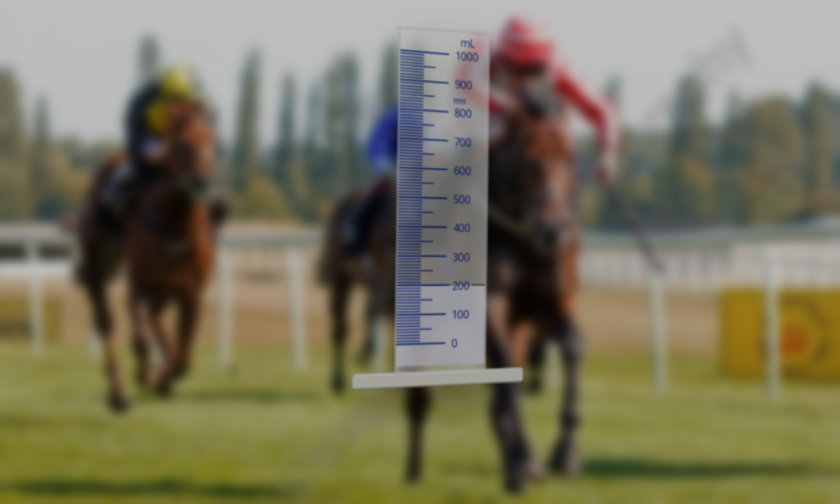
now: 200
